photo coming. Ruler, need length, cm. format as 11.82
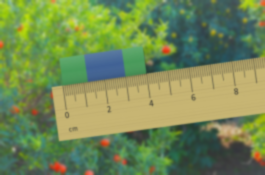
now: 4
